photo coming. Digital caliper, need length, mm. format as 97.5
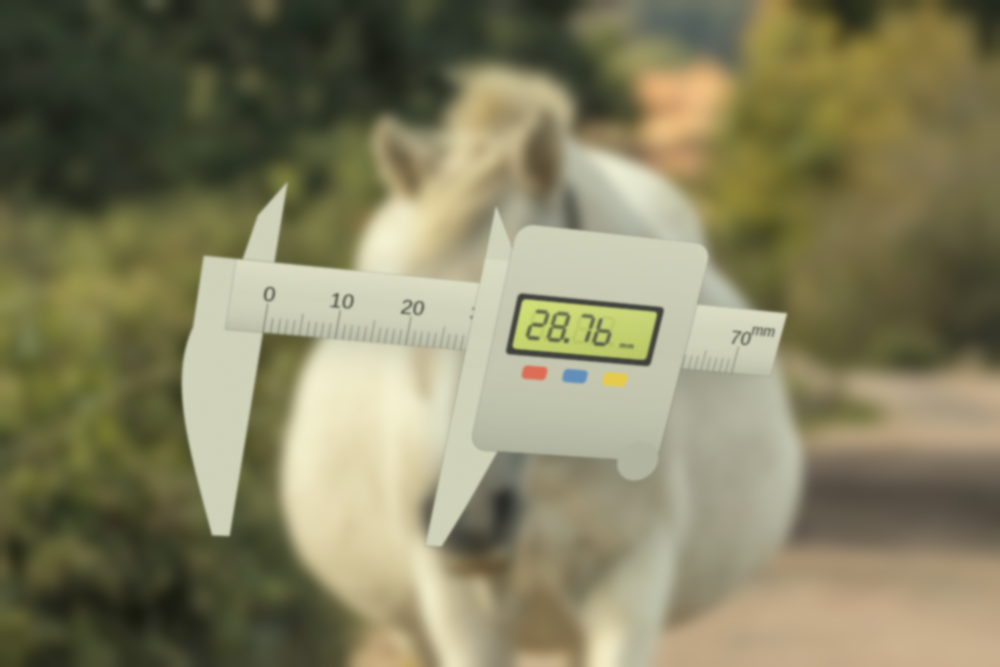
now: 28.76
